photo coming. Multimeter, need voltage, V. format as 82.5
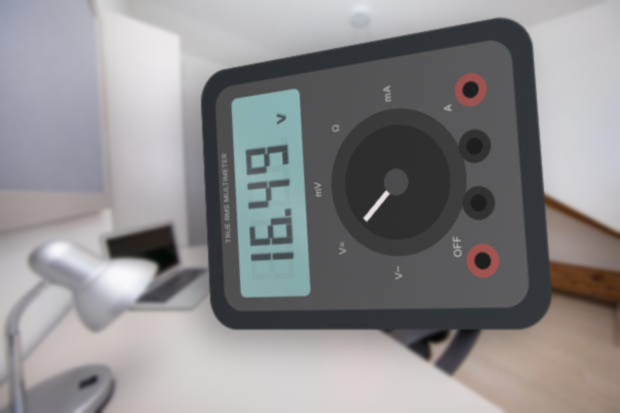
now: 16.49
